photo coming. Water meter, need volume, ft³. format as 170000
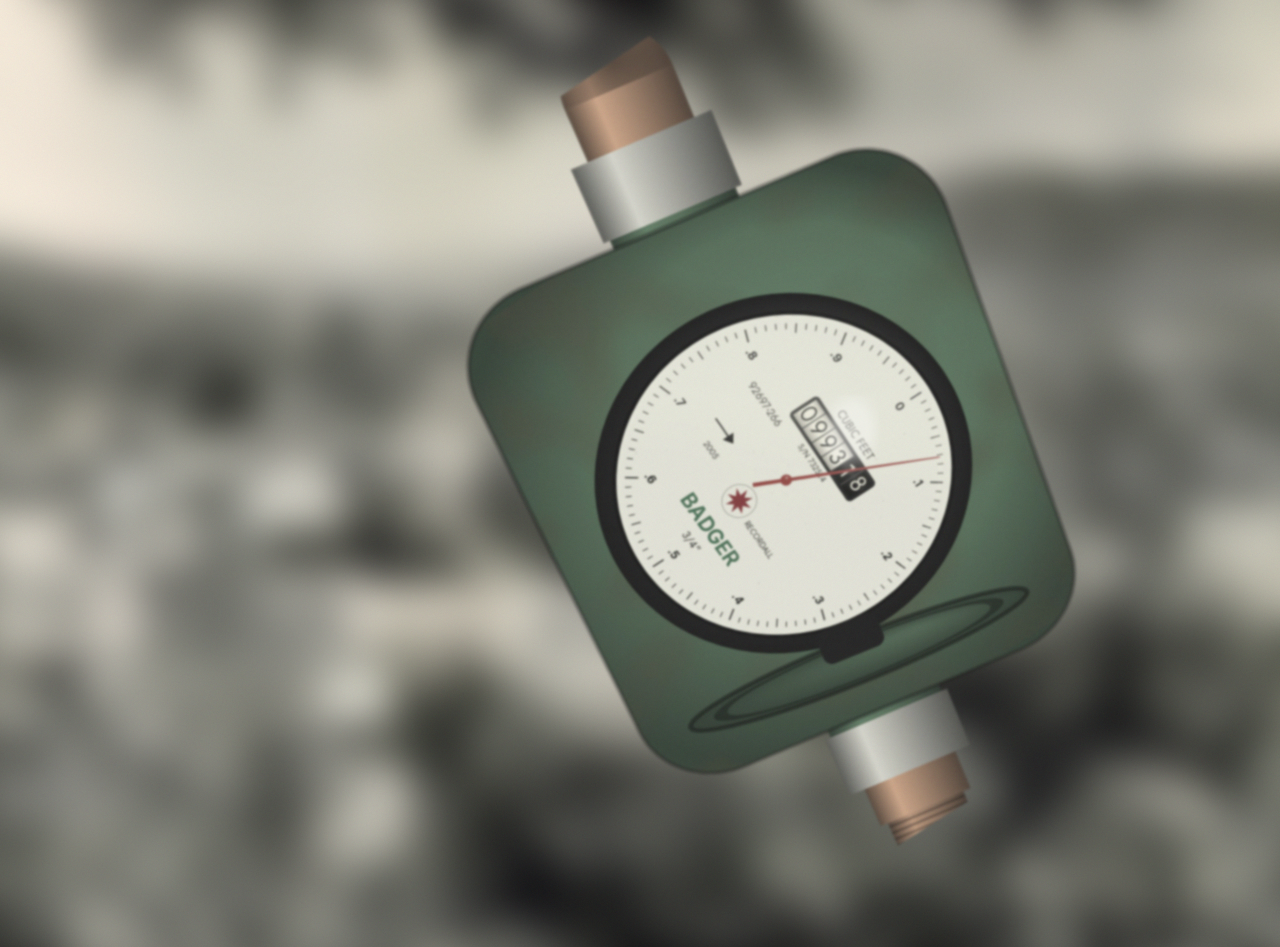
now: 99318.07
